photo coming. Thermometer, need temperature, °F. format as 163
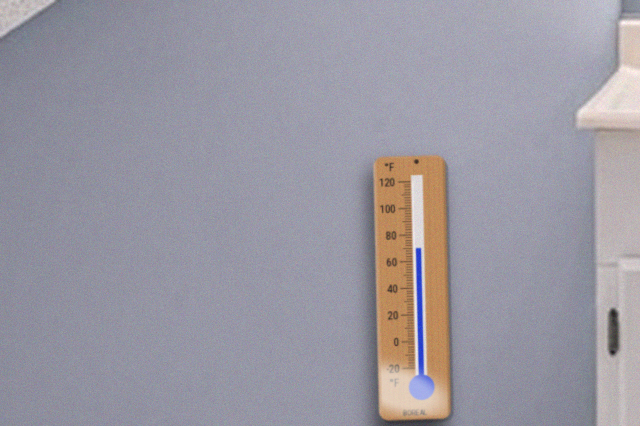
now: 70
